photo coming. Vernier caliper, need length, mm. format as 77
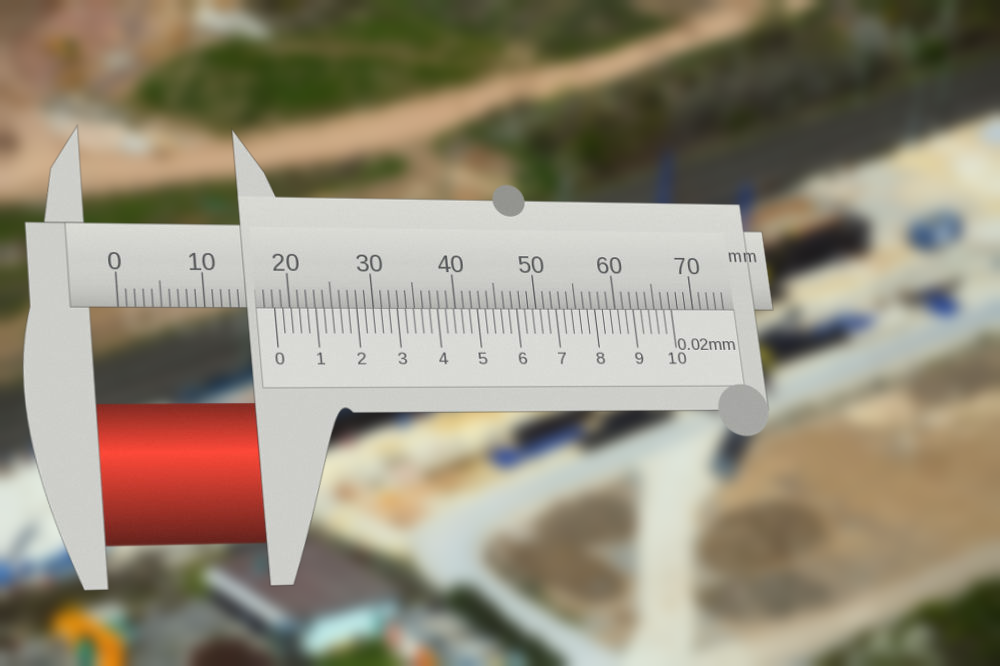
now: 18.2
